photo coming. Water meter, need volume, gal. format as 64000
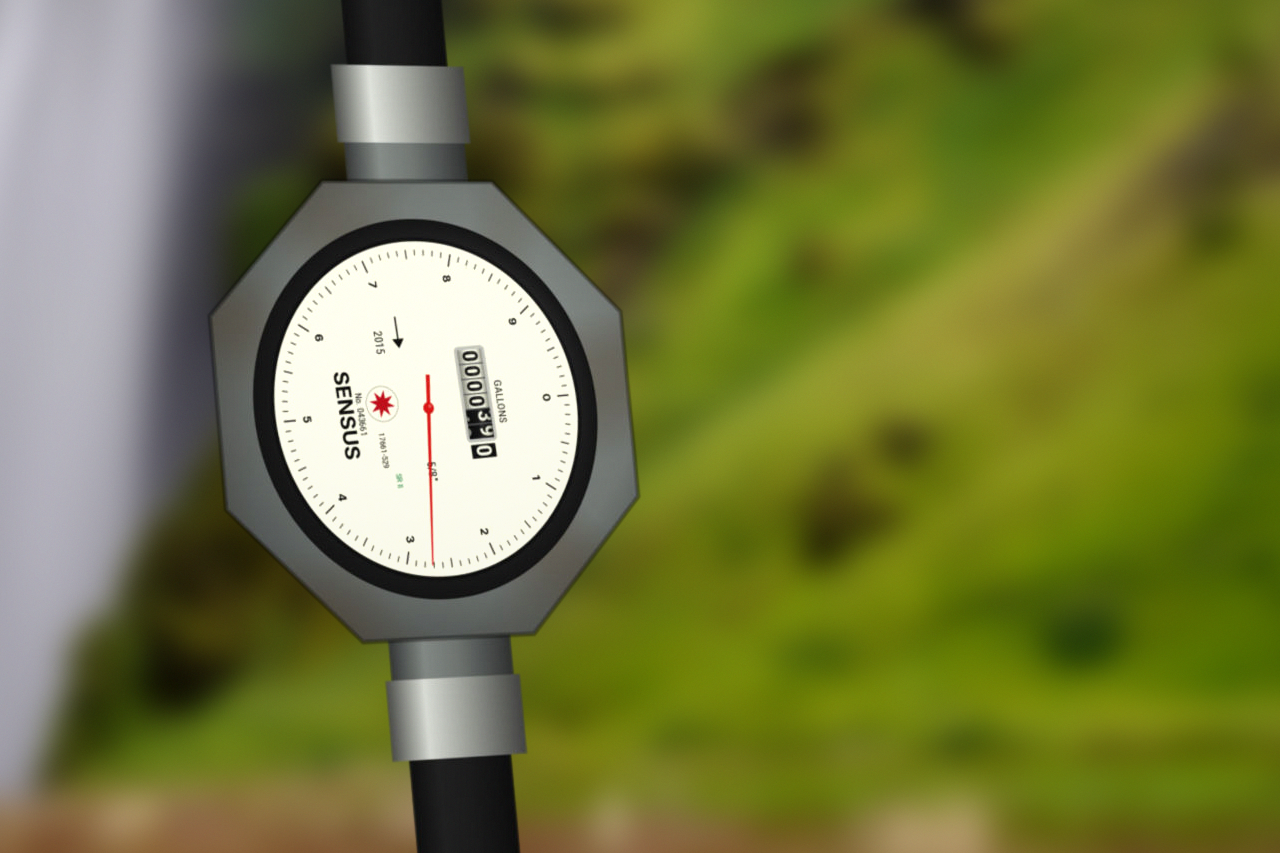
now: 392.7
